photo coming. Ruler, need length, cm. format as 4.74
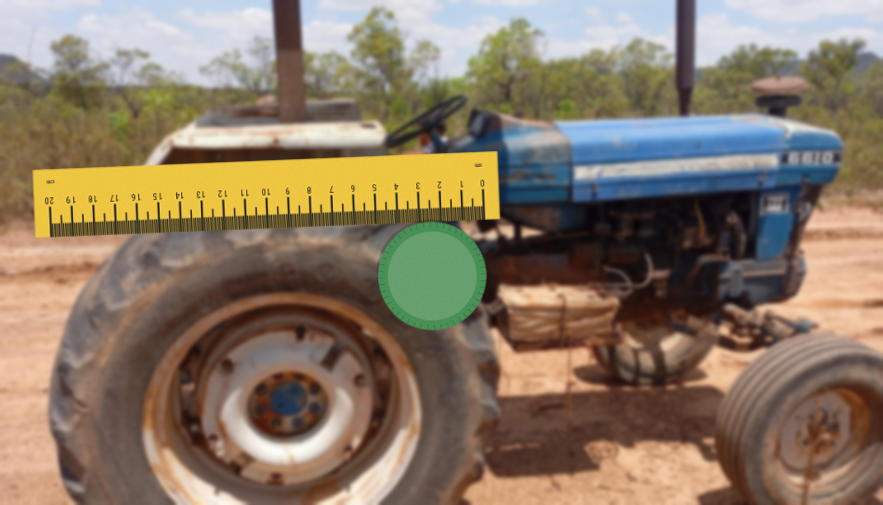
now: 5
